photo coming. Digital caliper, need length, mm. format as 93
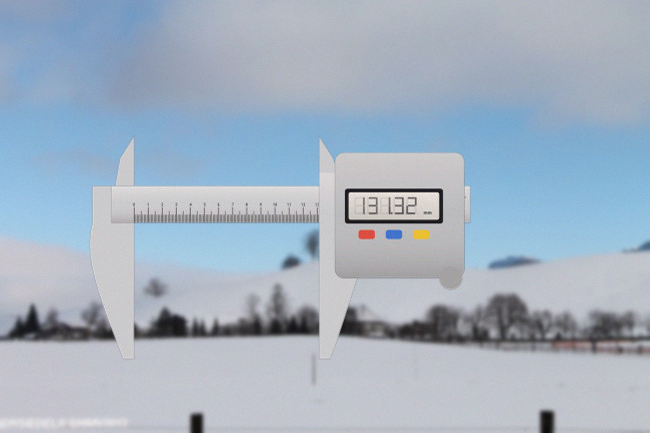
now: 131.32
